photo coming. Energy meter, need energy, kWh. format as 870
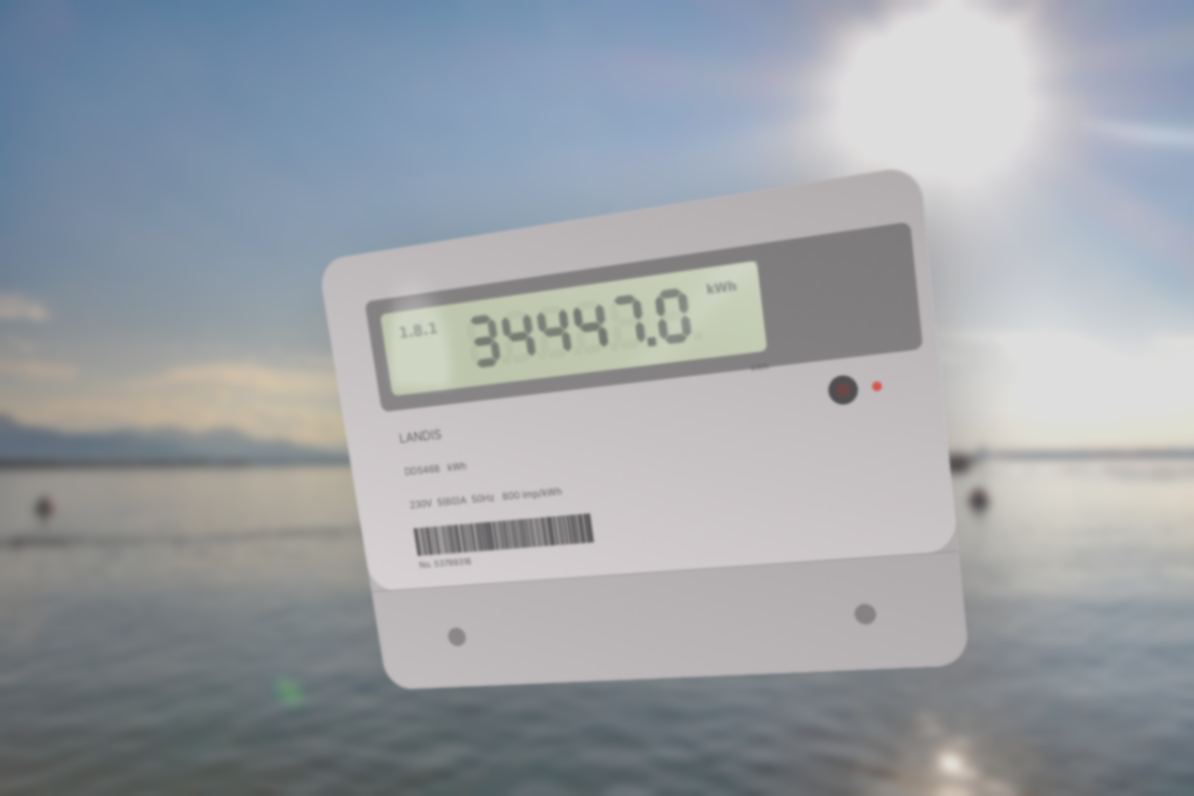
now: 34447.0
